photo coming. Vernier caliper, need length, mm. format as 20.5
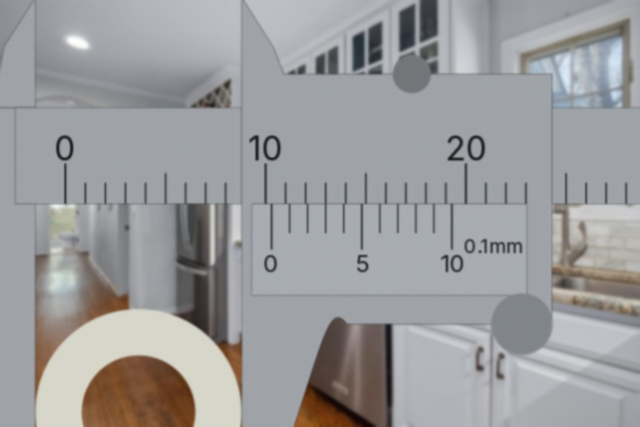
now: 10.3
